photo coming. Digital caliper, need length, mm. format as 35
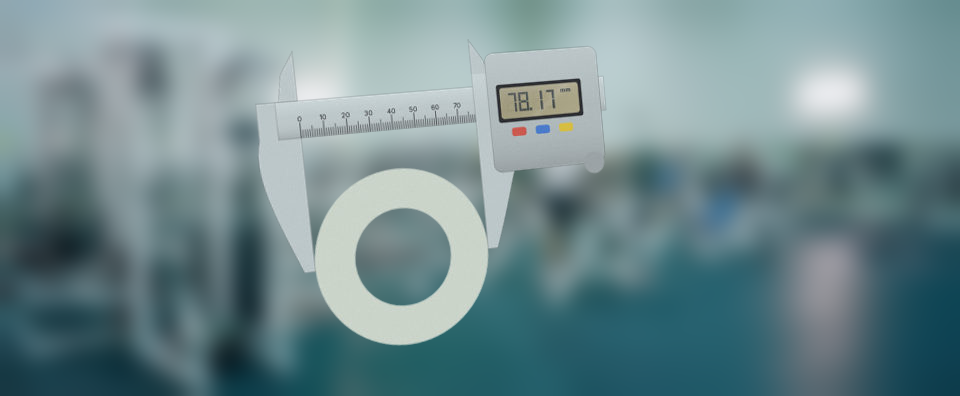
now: 78.17
